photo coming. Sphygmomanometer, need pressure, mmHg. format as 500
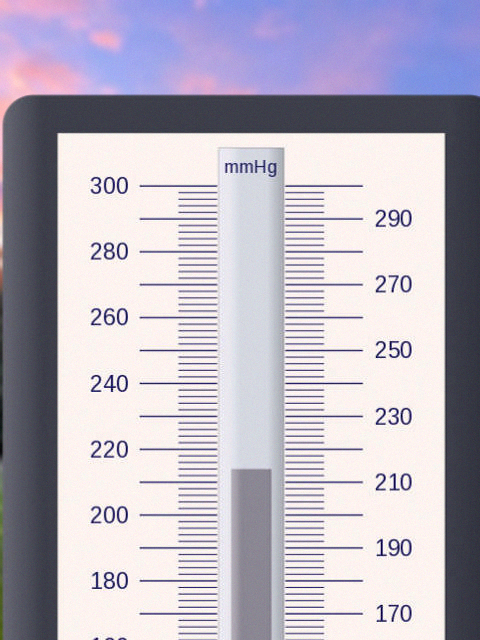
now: 214
